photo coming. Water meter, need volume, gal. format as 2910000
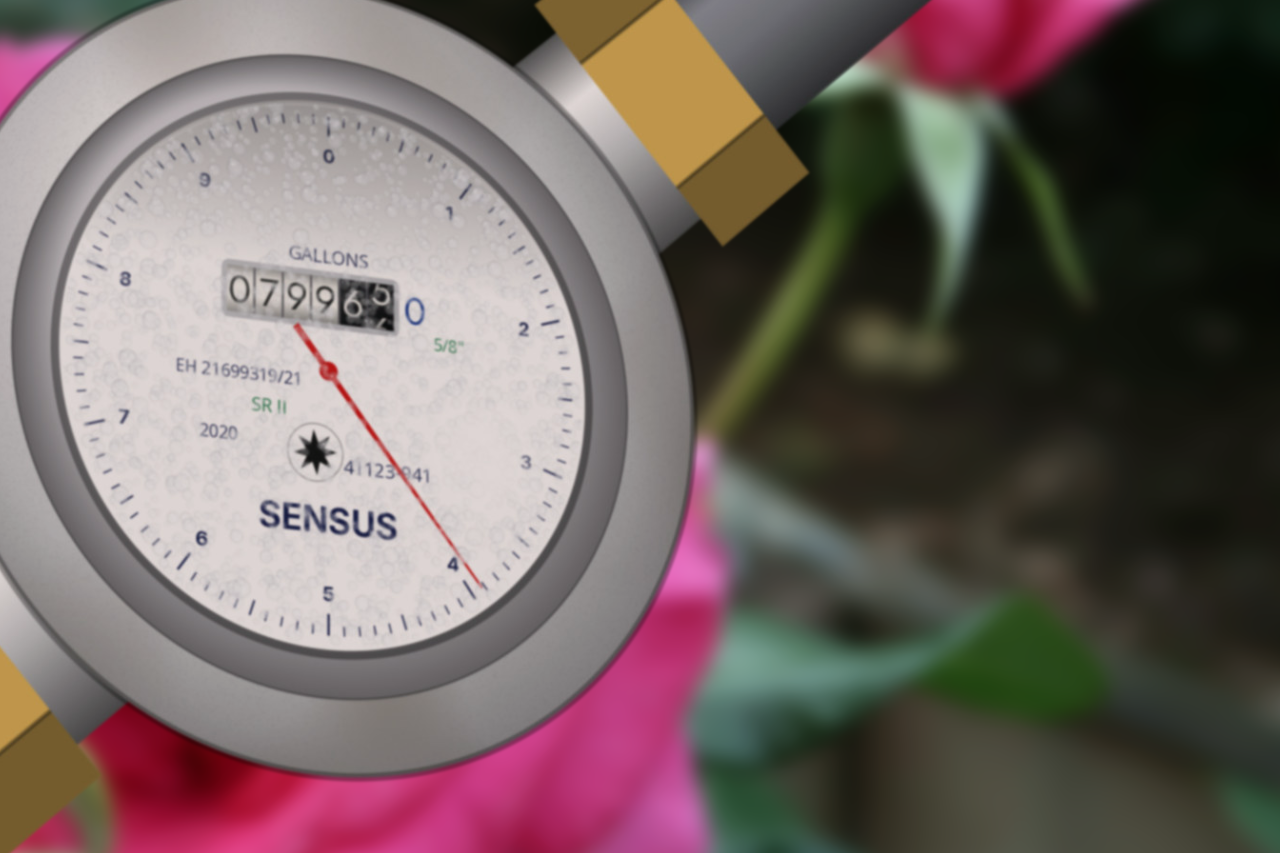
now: 799653.9
